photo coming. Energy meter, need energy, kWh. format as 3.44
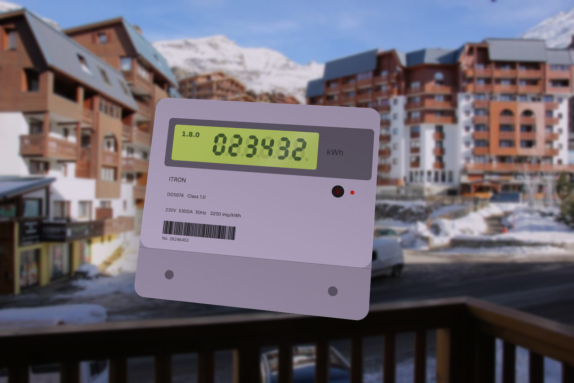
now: 23432
